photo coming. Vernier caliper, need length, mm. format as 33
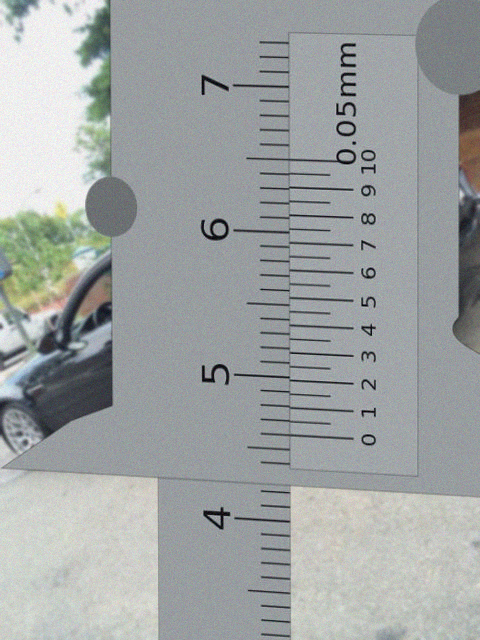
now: 46.0
